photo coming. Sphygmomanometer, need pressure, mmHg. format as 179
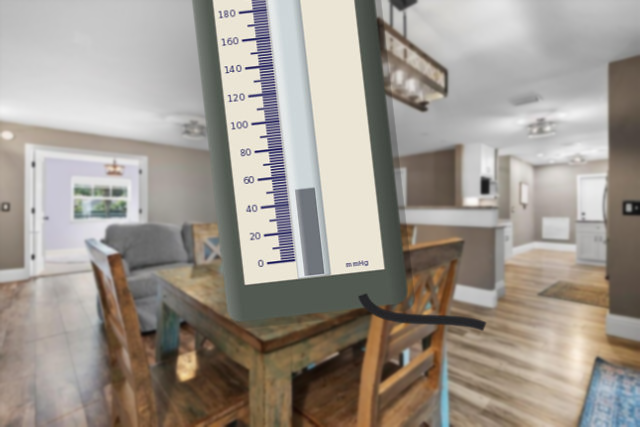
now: 50
